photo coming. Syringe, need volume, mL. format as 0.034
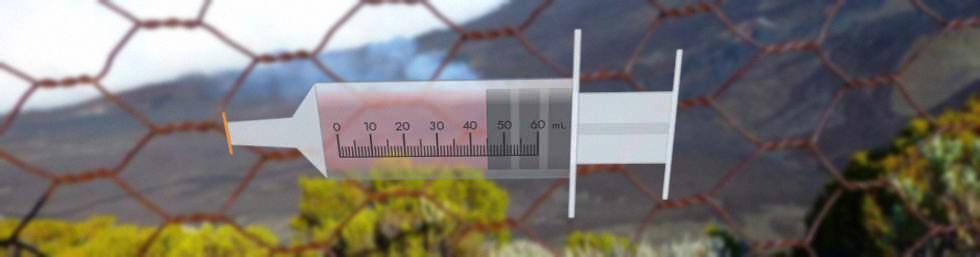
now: 45
